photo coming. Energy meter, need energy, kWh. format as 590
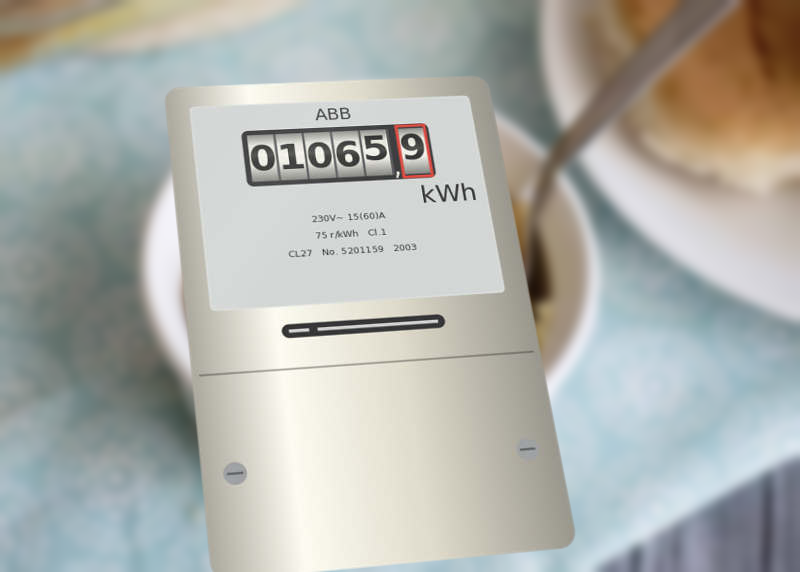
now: 1065.9
